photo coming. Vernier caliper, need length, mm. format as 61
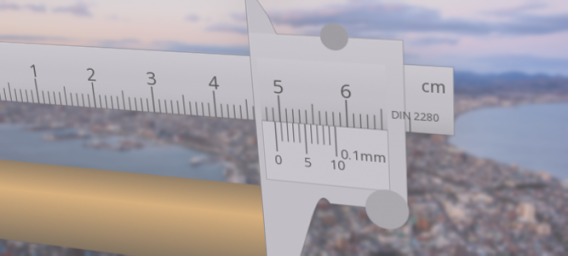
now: 49.2
